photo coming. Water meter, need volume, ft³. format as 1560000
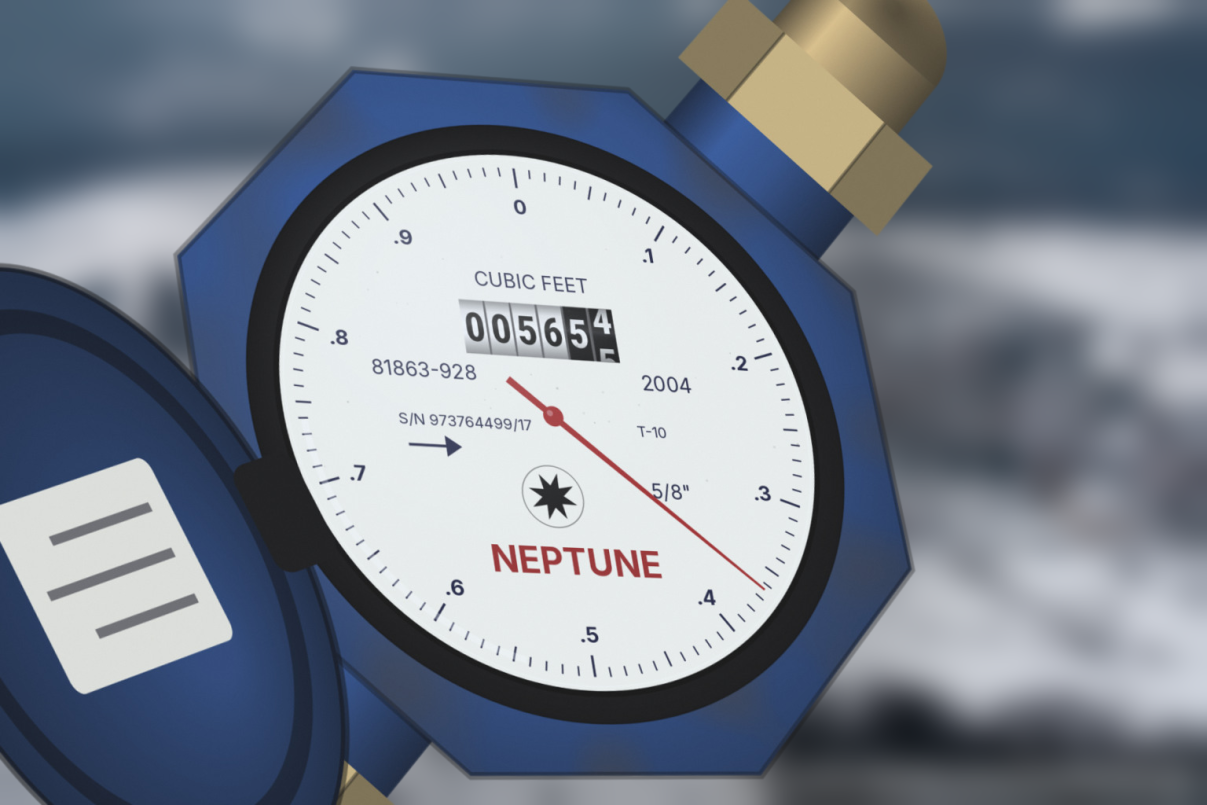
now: 5654.36
